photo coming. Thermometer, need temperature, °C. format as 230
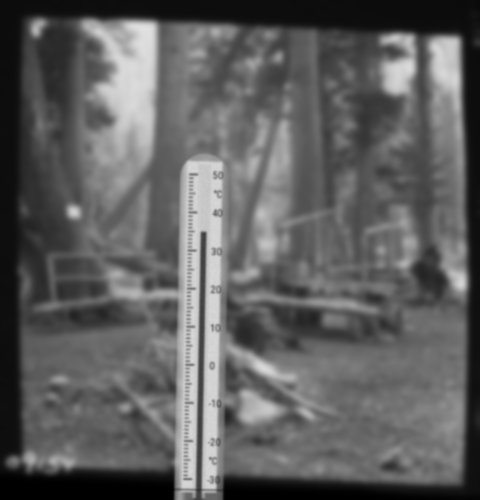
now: 35
